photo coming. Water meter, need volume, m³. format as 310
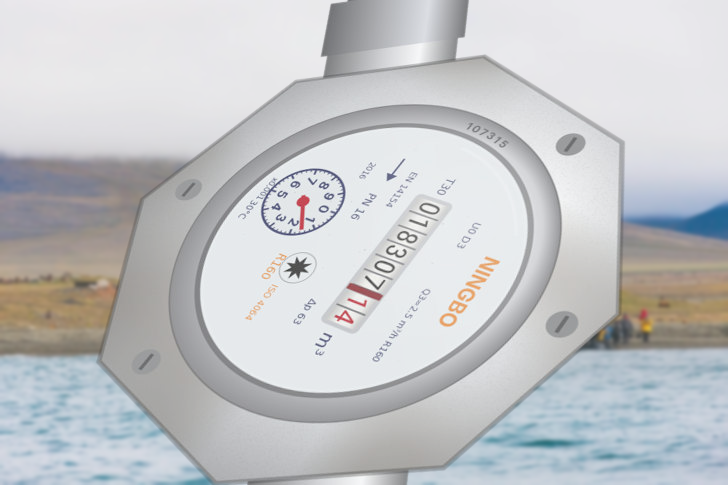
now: 18307.141
